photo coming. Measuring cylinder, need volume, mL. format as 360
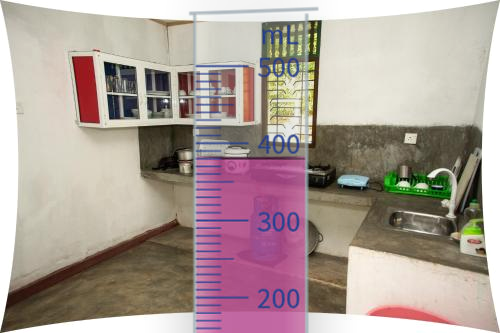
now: 380
